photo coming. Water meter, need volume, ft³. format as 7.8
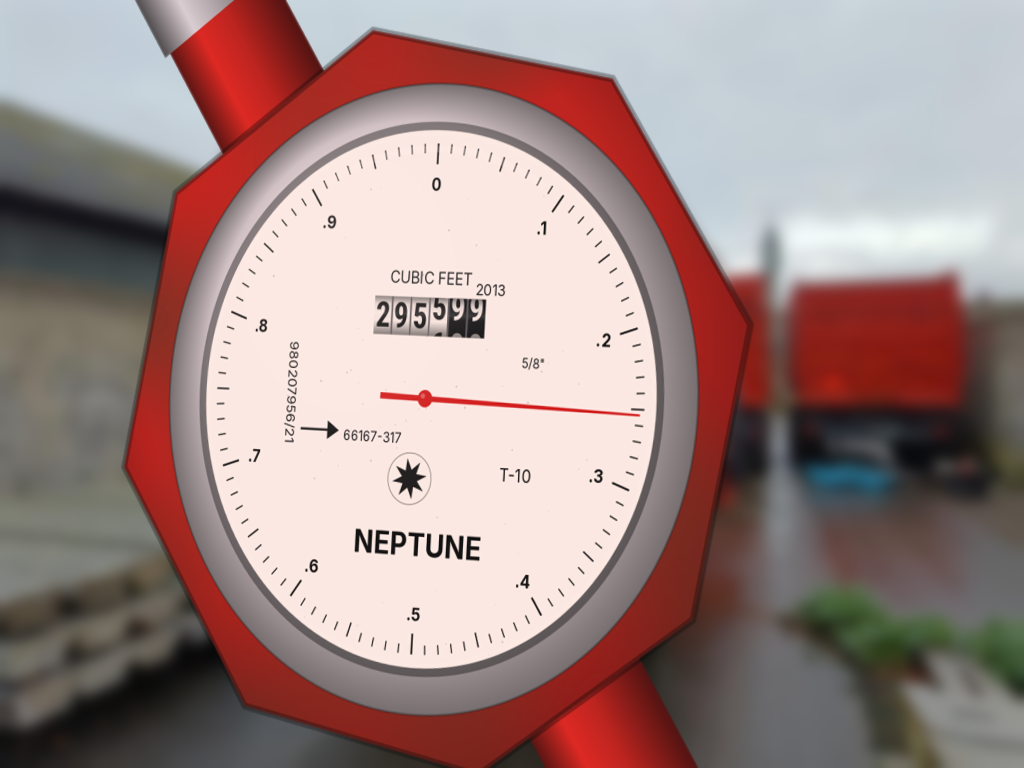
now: 295599.25
